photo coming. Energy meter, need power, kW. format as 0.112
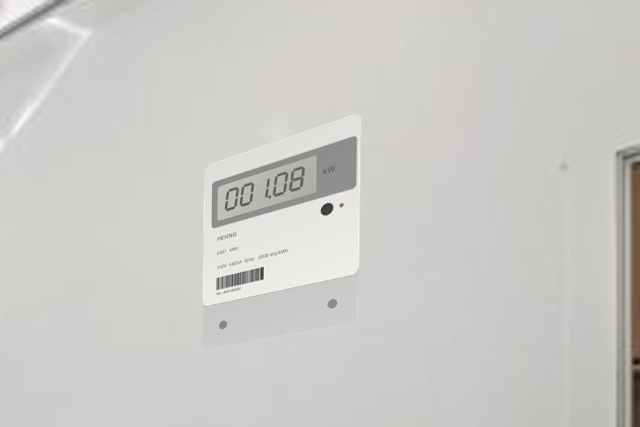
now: 1.08
